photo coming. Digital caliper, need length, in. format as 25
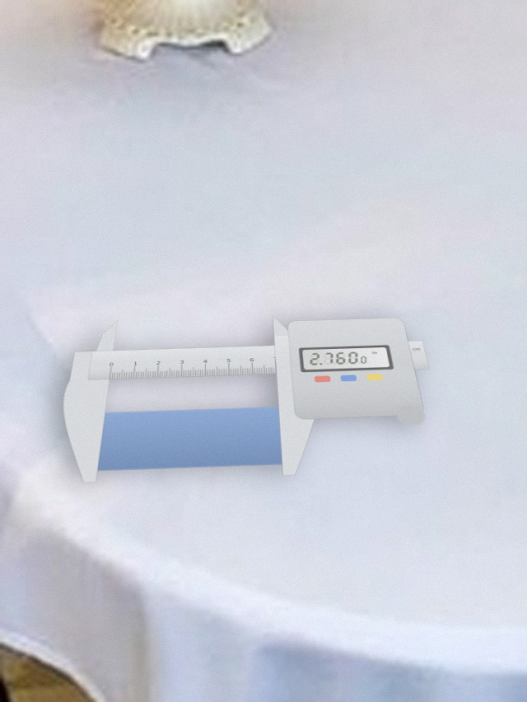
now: 2.7600
